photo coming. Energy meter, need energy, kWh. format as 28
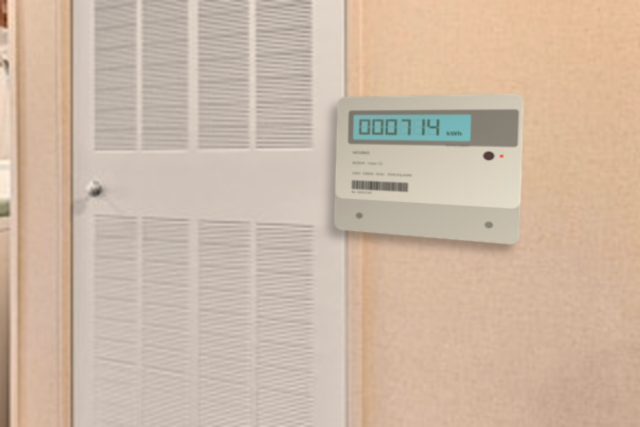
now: 714
